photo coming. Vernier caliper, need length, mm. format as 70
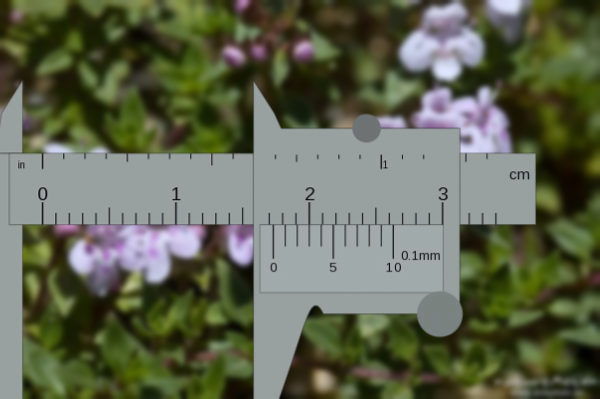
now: 17.3
